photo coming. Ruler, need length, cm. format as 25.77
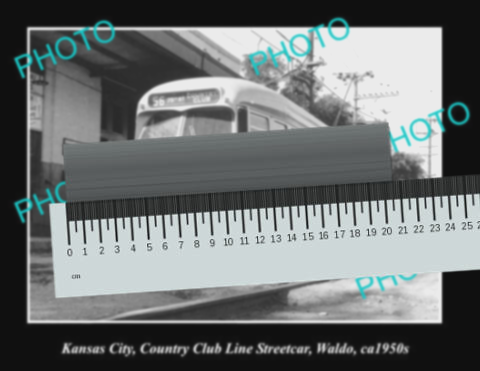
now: 20.5
